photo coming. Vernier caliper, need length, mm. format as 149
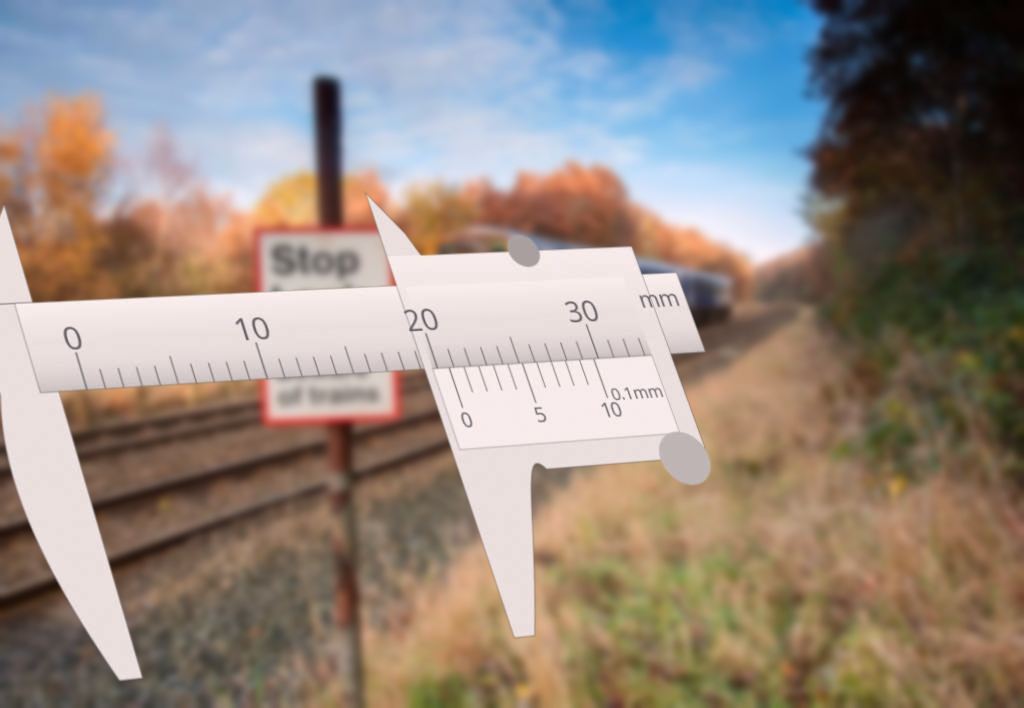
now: 20.7
